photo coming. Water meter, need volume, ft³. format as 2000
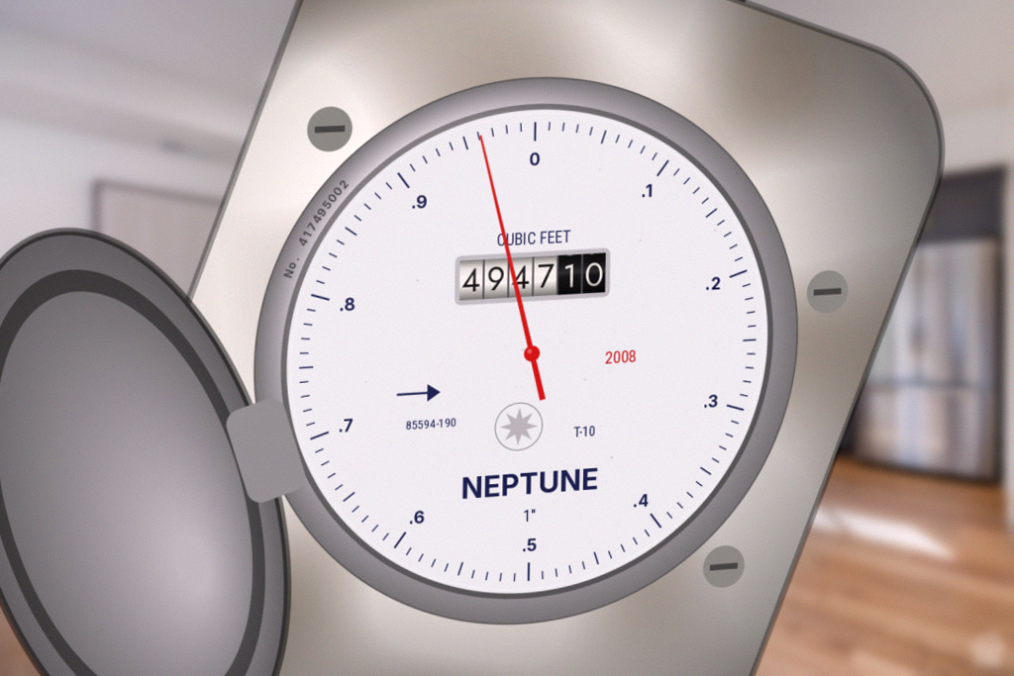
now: 494709.96
